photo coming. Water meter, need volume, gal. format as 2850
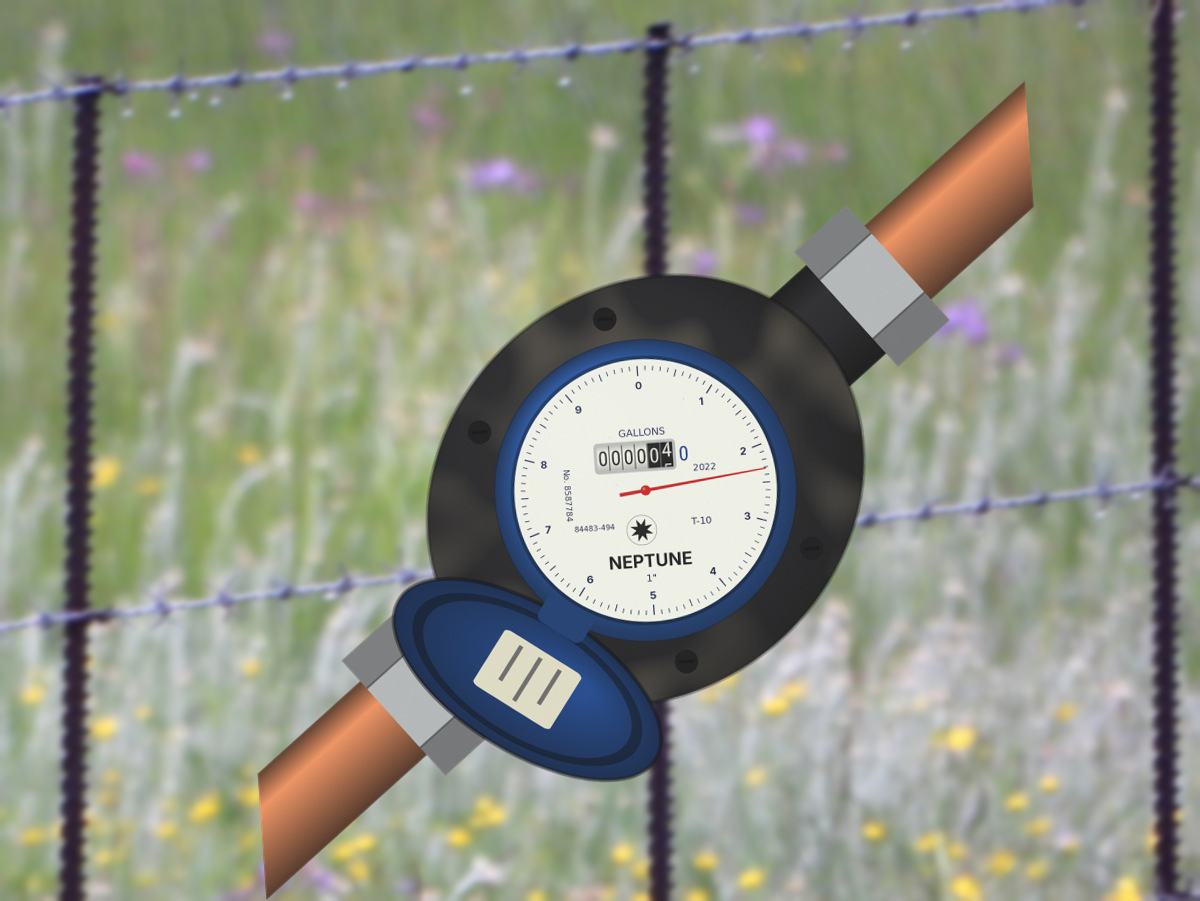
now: 42.3
